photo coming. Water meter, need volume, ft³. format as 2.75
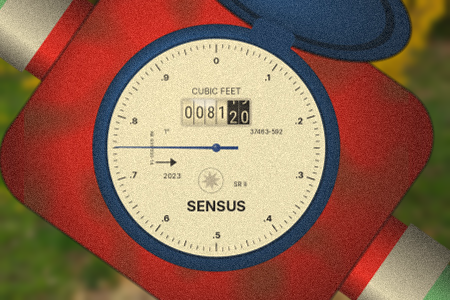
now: 8119.75
